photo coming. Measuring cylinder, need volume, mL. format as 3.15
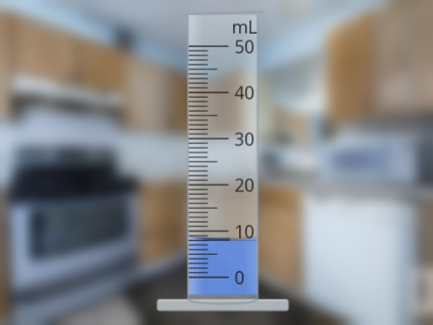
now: 8
